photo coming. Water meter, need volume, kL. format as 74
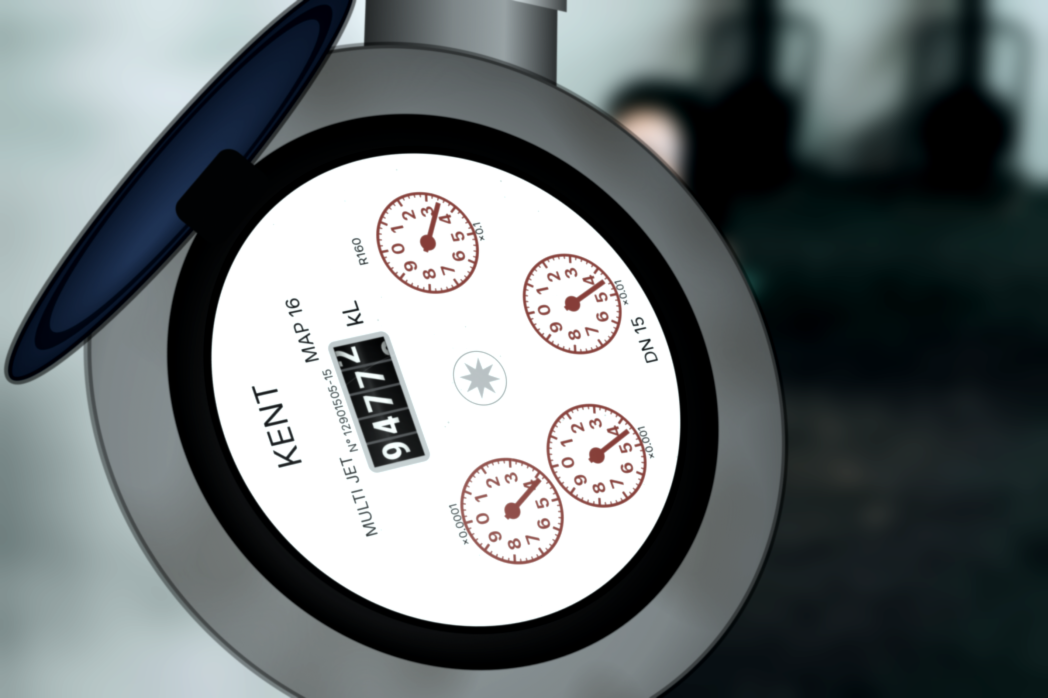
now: 94772.3444
